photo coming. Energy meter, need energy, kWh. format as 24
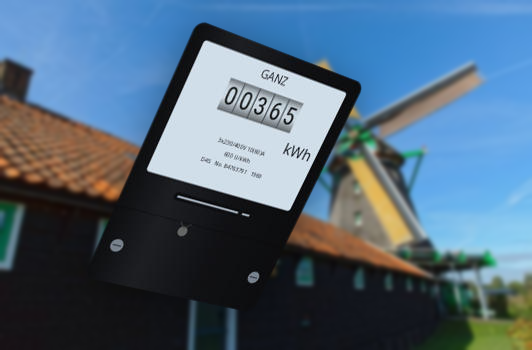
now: 365
